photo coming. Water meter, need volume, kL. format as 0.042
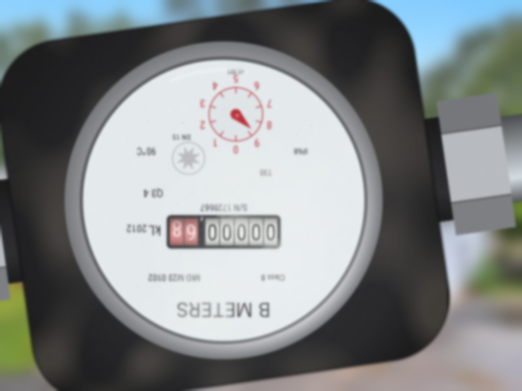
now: 0.678
